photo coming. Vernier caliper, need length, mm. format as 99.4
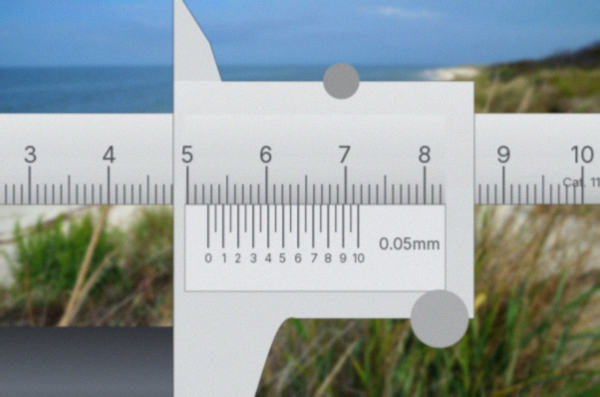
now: 52.6
